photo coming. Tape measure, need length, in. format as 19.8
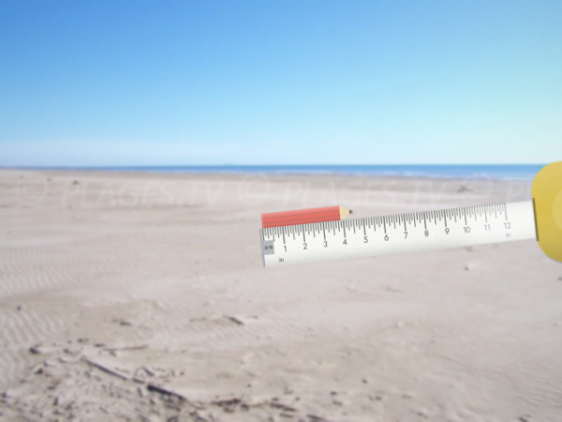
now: 4.5
